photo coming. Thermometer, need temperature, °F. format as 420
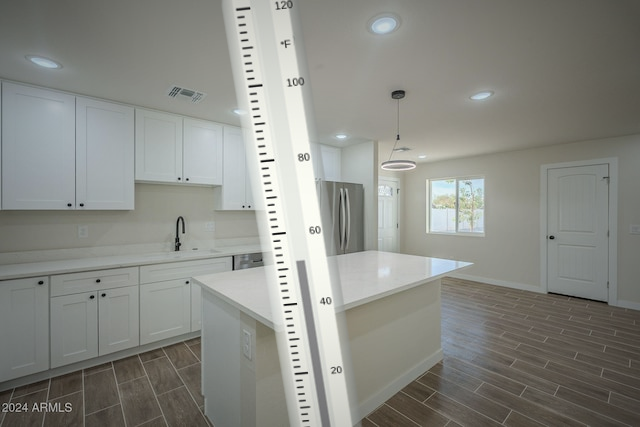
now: 52
